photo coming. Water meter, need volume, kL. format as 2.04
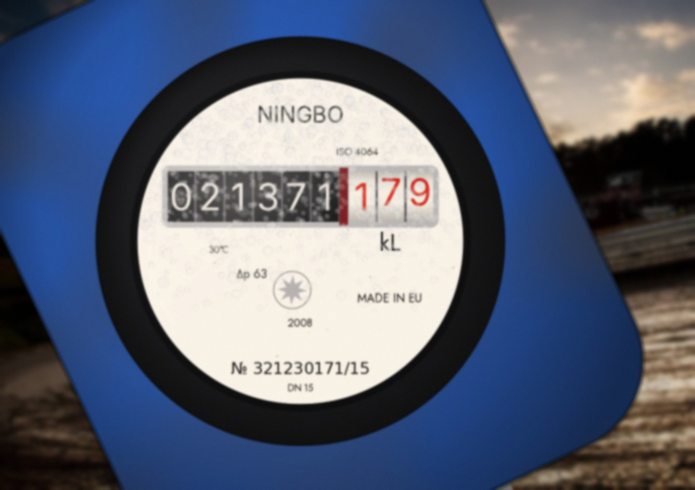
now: 21371.179
